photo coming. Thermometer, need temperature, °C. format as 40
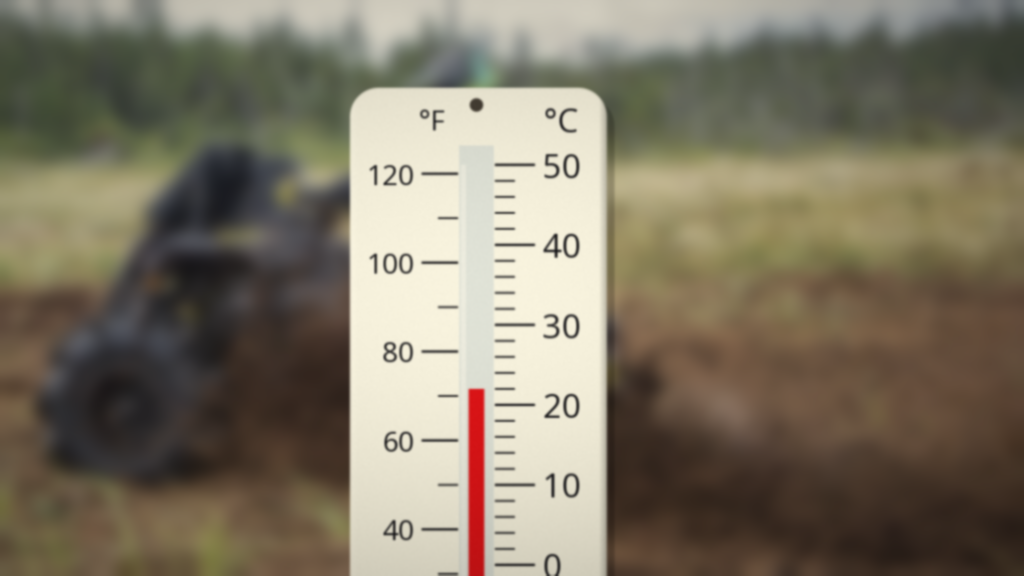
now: 22
